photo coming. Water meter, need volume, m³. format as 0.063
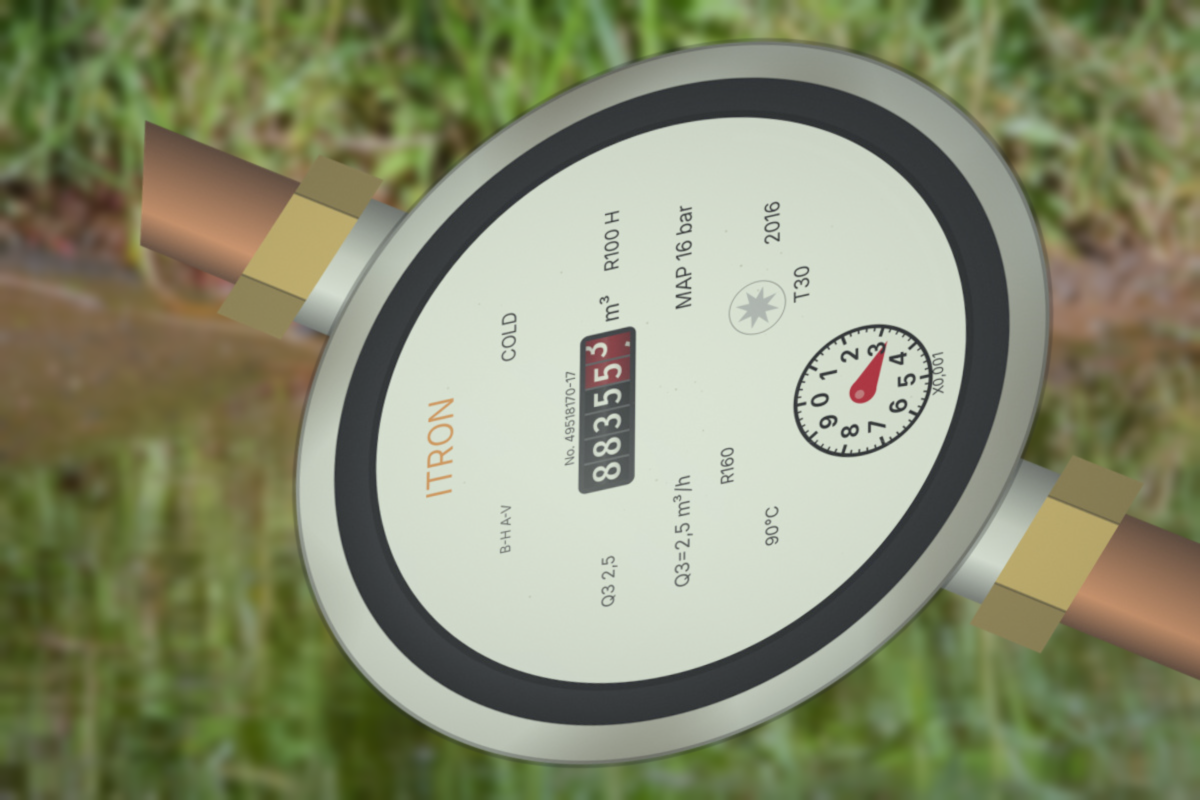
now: 8835.533
